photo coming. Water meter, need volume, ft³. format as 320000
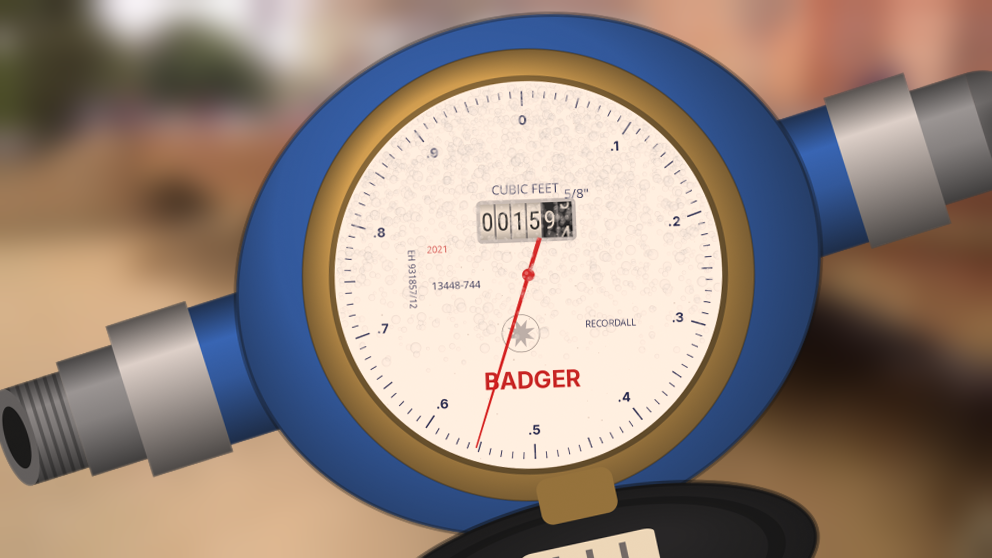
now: 1593.55
